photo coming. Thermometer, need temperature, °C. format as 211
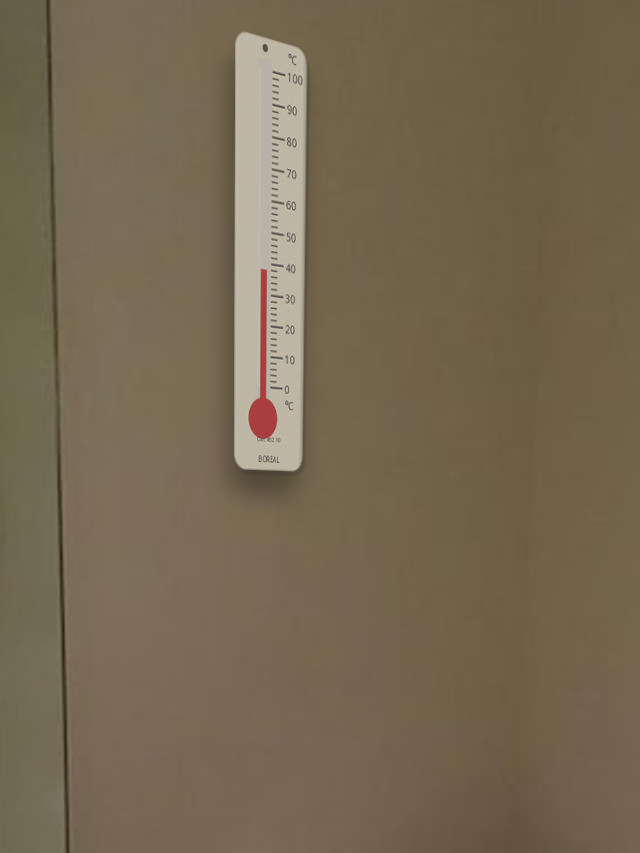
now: 38
